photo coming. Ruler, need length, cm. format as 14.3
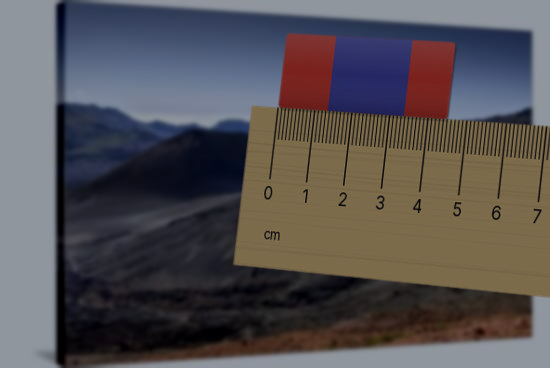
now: 4.5
